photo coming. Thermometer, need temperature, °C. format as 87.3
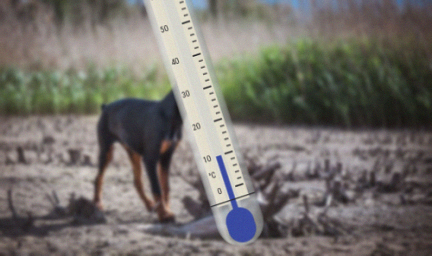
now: 10
